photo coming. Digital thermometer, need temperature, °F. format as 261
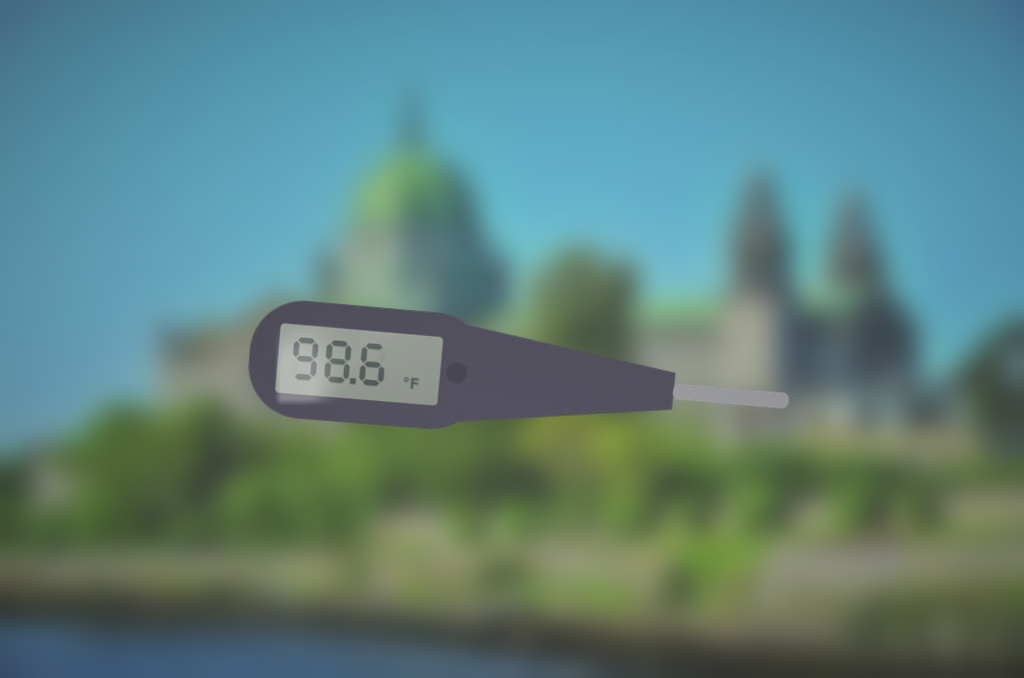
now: 98.6
